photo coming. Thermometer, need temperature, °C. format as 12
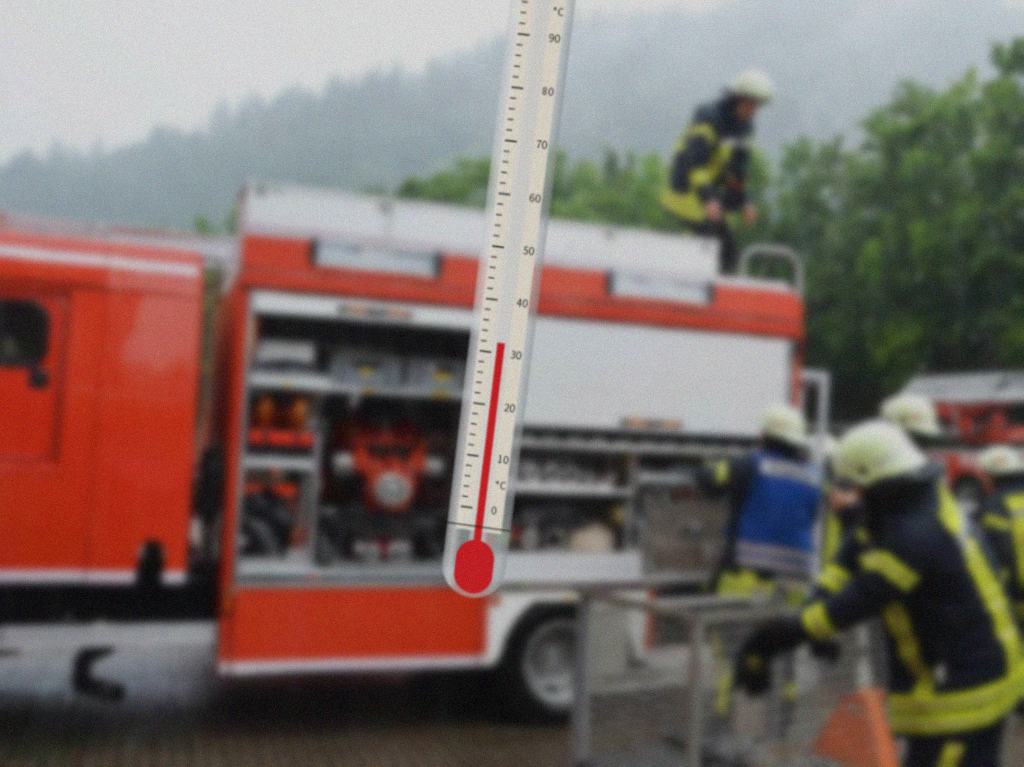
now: 32
